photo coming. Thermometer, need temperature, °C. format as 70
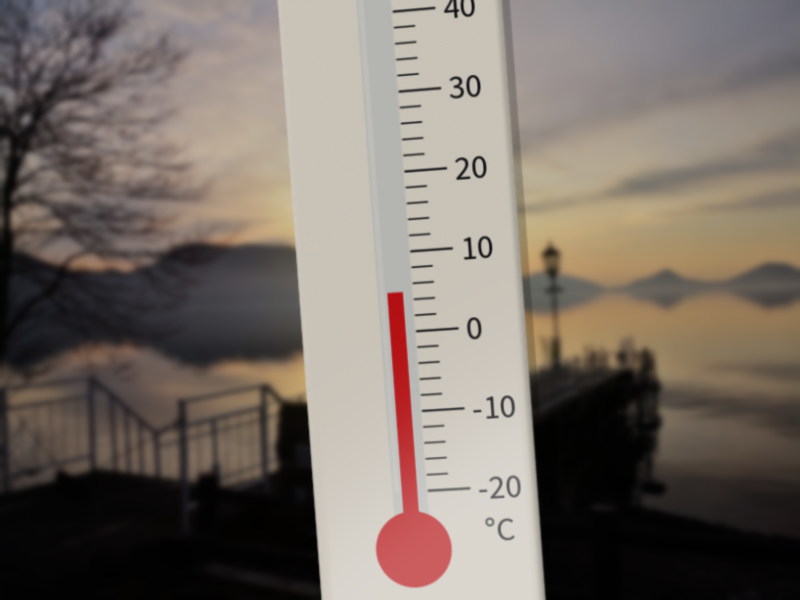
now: 5
